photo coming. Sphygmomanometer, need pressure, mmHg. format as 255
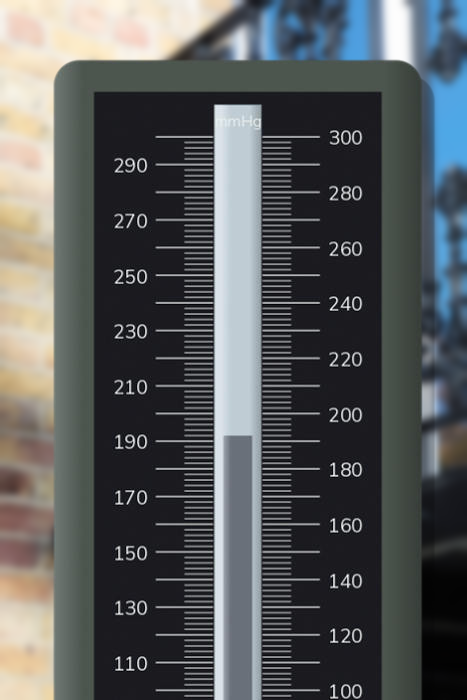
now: 192
